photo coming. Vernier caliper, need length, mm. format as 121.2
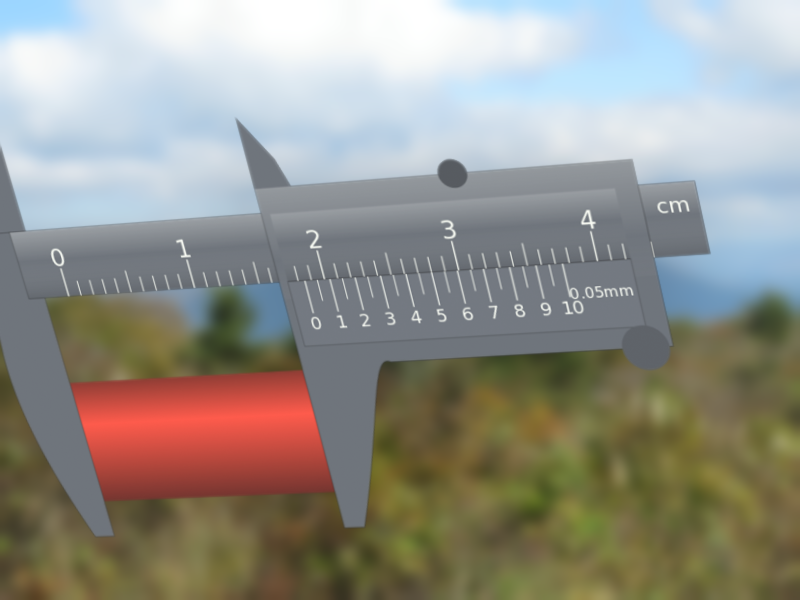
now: 18.5
